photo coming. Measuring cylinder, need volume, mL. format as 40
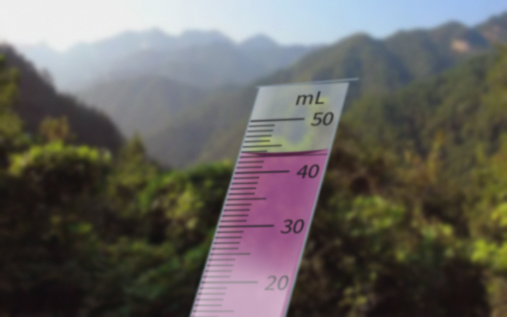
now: 43
